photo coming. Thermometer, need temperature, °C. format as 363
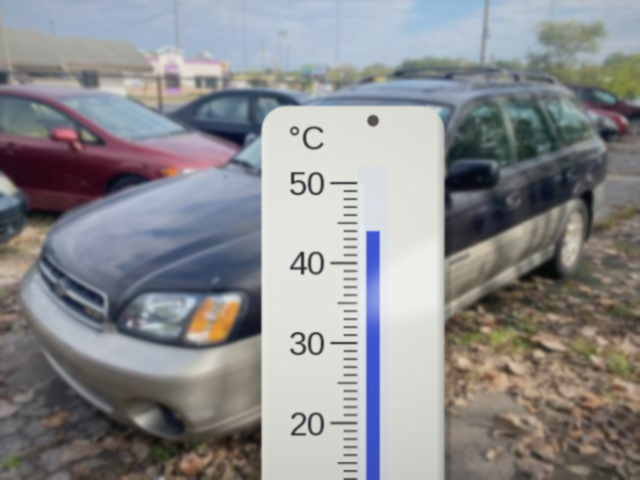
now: 44
